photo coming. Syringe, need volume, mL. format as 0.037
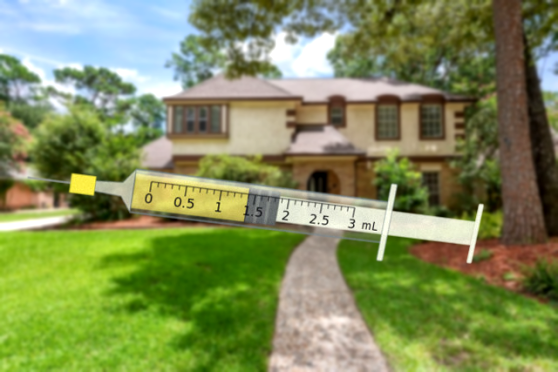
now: 1.4
